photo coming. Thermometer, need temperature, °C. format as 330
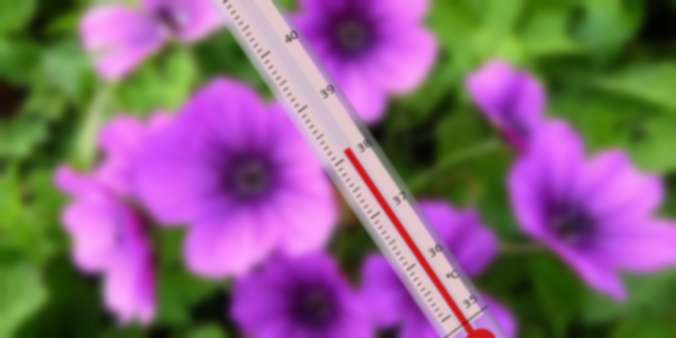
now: 38.1
